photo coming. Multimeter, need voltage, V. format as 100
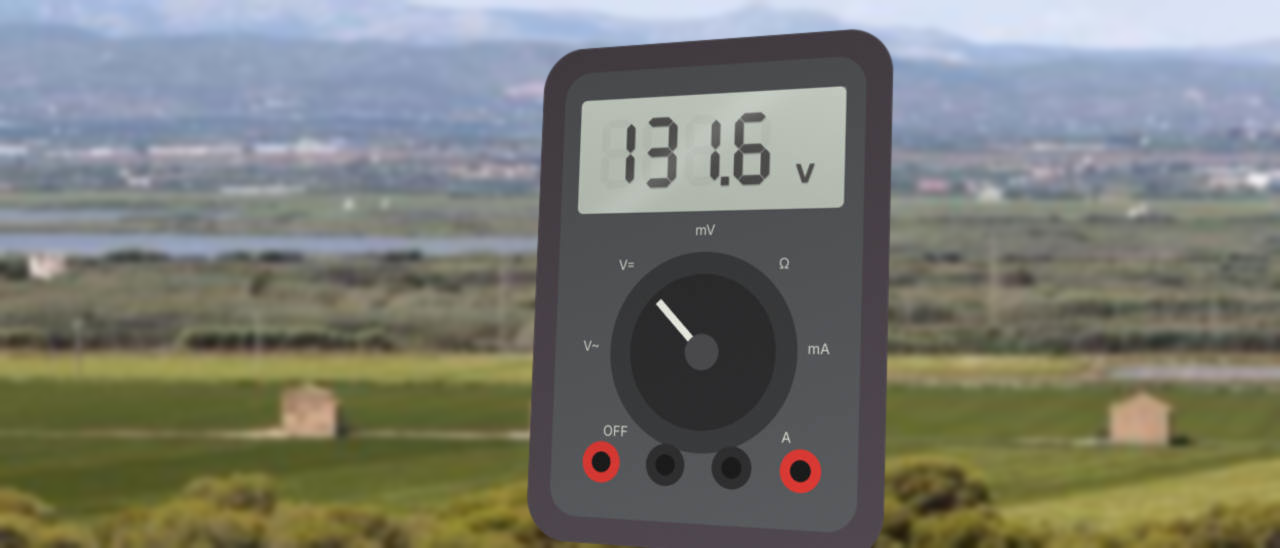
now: 131.6
